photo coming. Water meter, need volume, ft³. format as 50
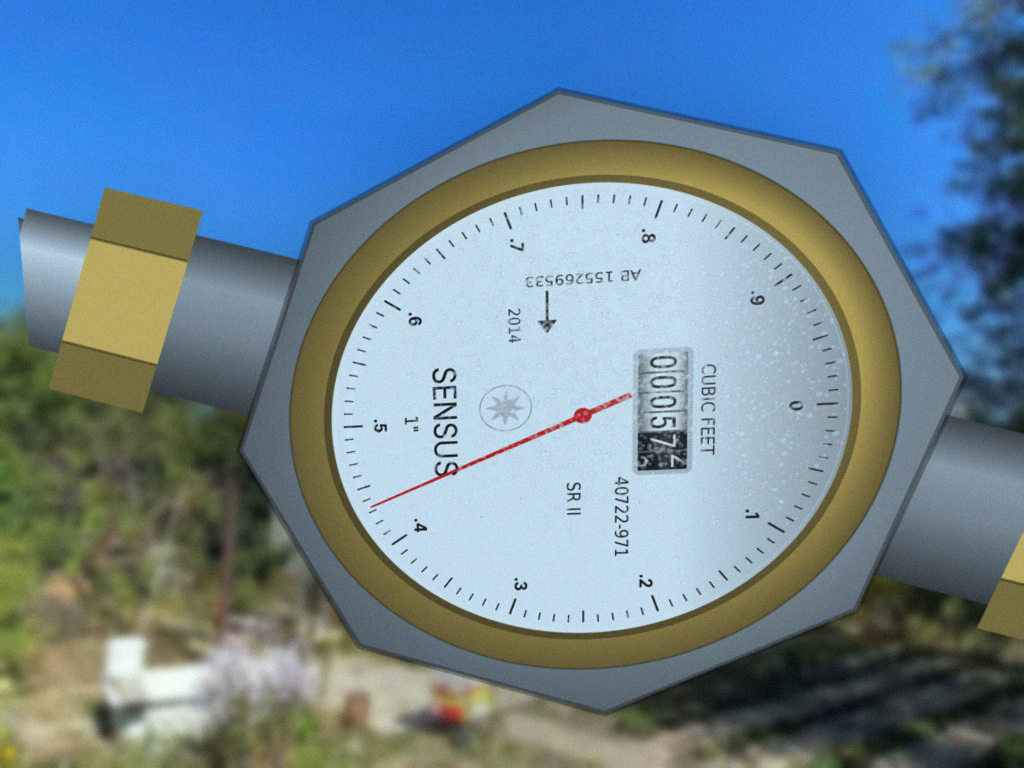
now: 572.43
